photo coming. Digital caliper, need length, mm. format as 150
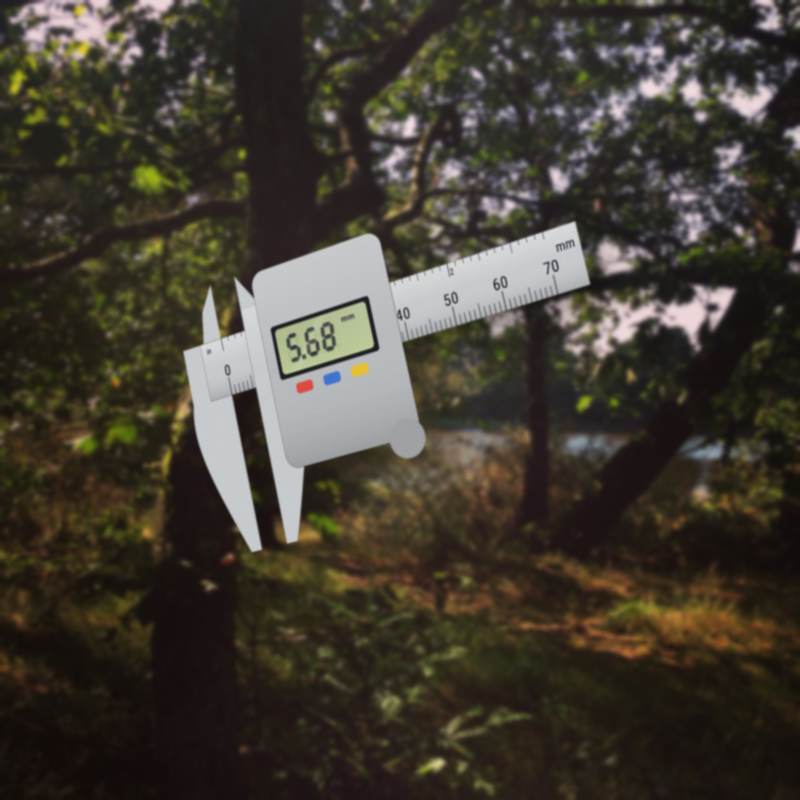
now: 5.68
